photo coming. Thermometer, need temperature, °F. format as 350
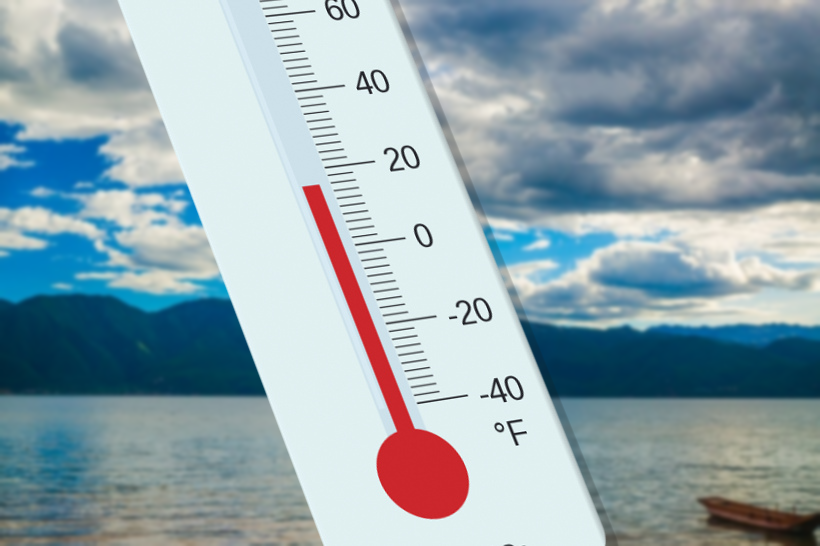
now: 16
